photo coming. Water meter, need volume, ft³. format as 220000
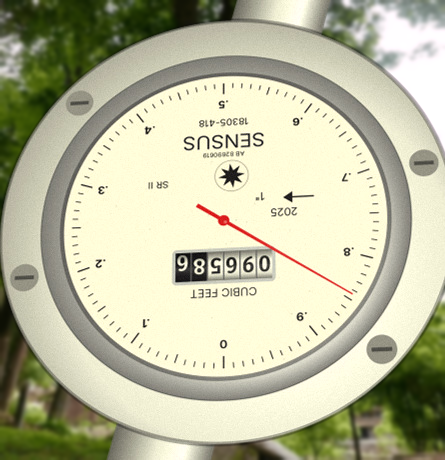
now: 96585.84
